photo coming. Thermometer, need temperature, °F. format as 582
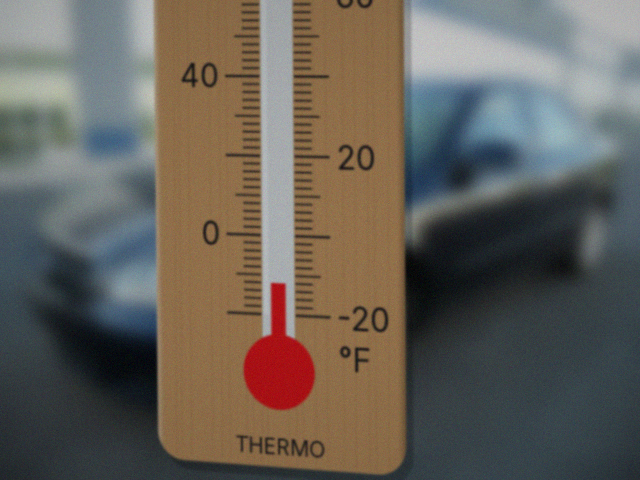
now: -12
